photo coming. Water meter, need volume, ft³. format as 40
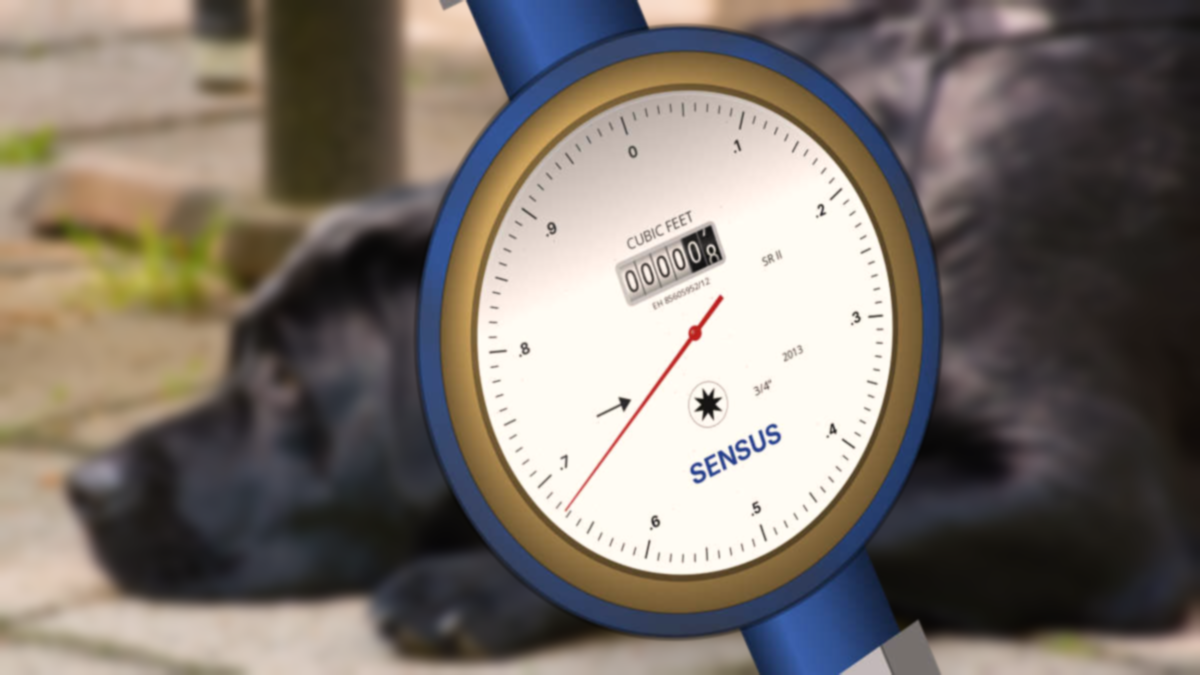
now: 7.67
